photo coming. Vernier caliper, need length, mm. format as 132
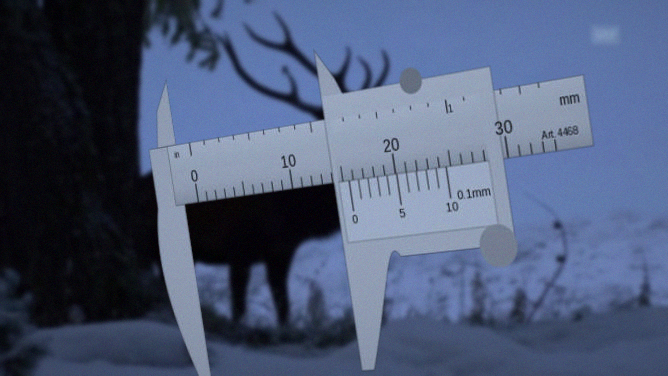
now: 15.6
